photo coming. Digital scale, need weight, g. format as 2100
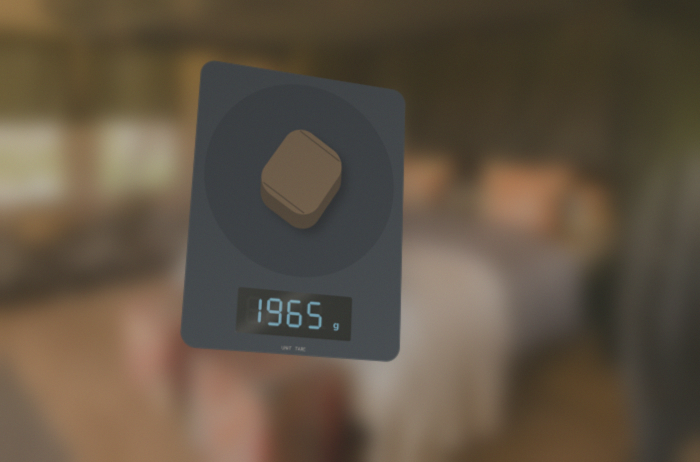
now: 1965
